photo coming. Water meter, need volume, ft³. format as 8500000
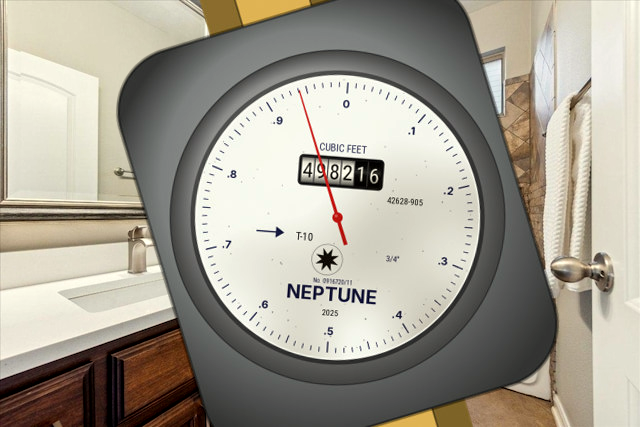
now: 498215.94
